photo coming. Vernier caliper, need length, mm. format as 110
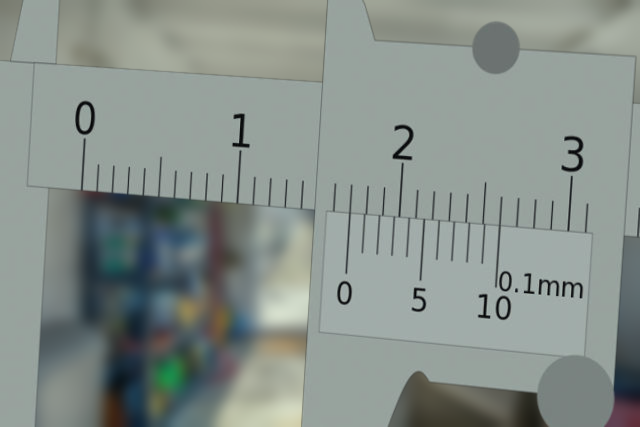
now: 17.0
